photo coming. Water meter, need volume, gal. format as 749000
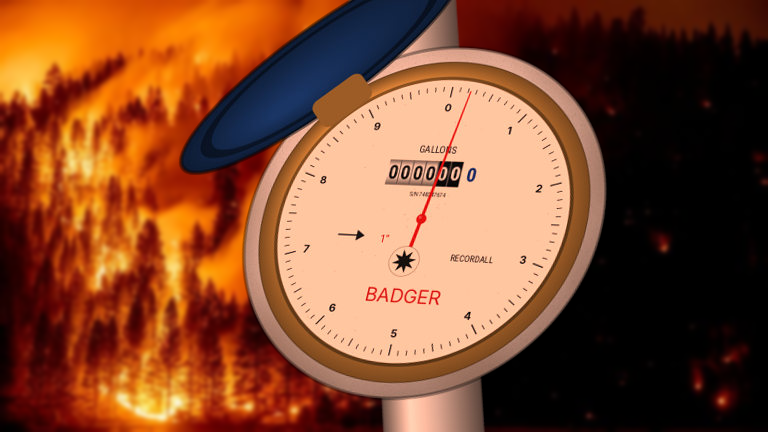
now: 0.2
